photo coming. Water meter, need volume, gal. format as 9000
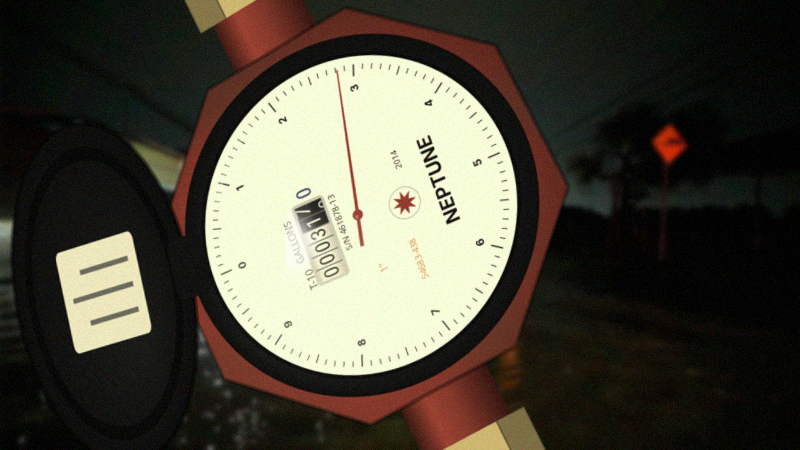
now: 3172.8
